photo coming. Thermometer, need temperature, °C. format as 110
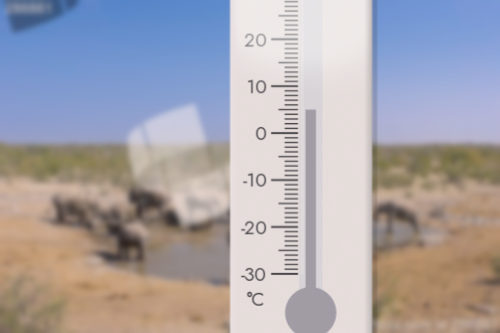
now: 5
